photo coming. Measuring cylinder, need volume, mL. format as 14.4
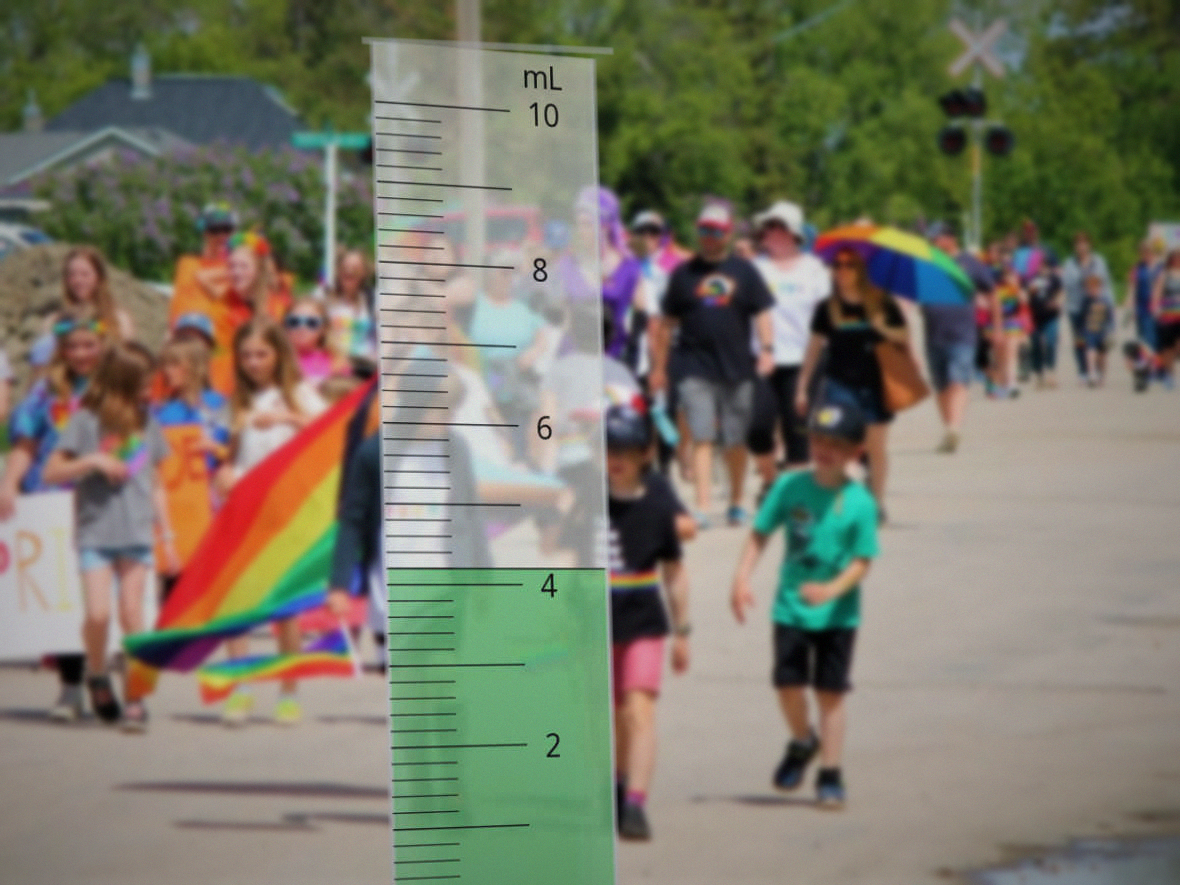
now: 4.2
